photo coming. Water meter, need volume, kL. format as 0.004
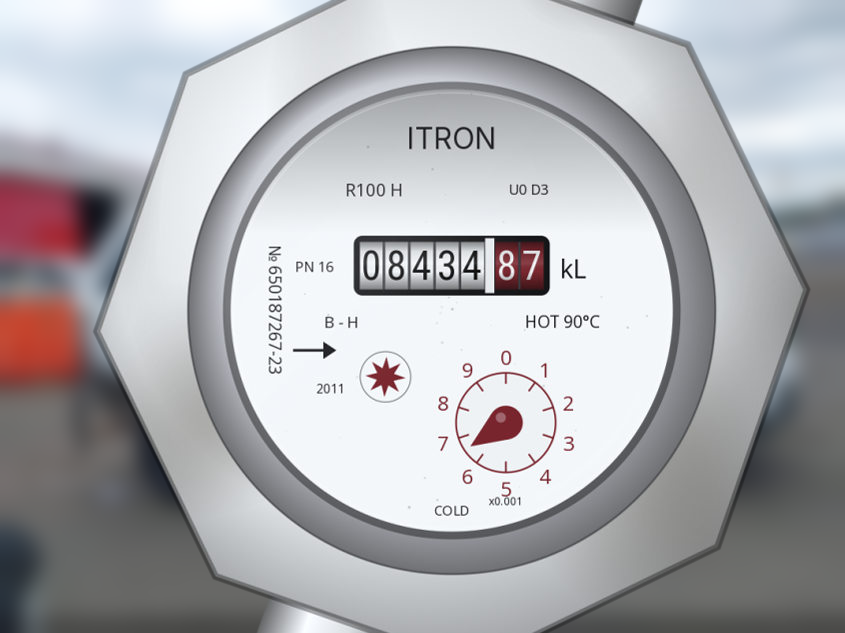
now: 8434.876
